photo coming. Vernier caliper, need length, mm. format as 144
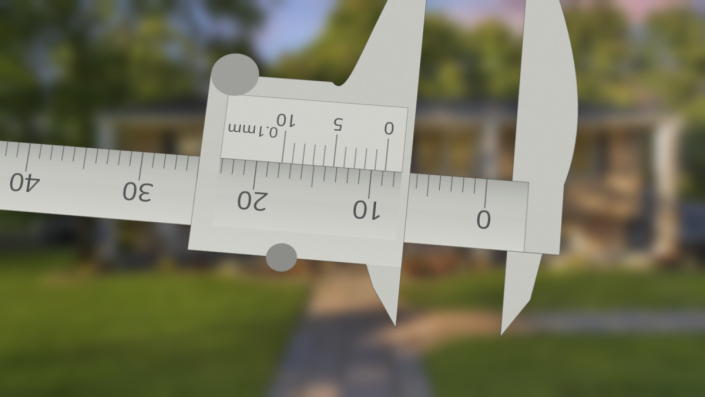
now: 8.8
